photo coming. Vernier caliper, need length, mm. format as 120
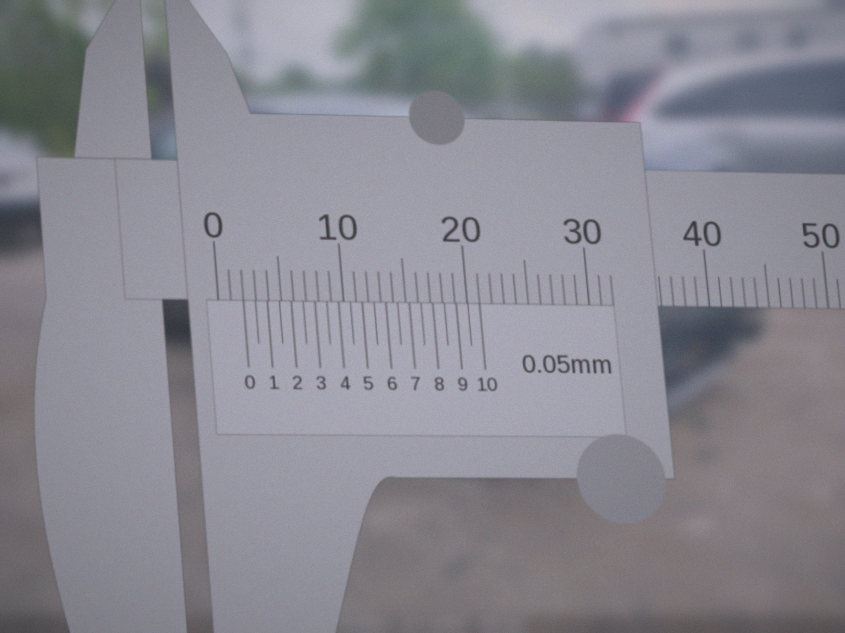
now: 2.0
